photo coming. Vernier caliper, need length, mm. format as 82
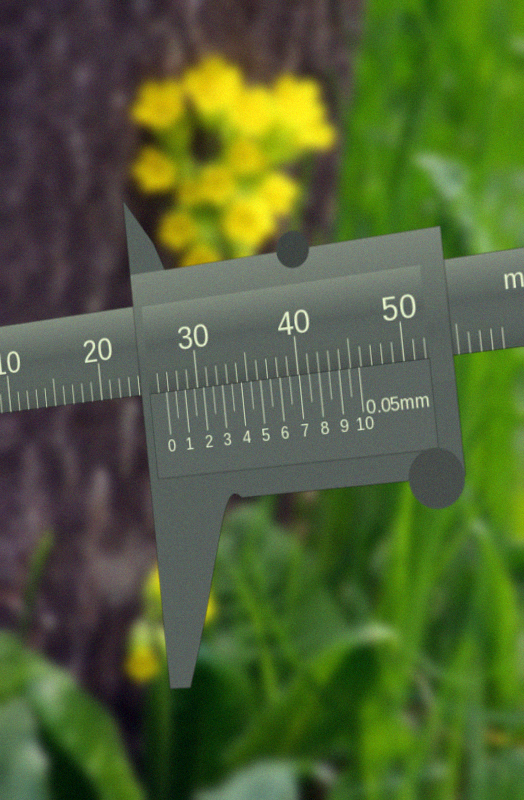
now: 26.8
